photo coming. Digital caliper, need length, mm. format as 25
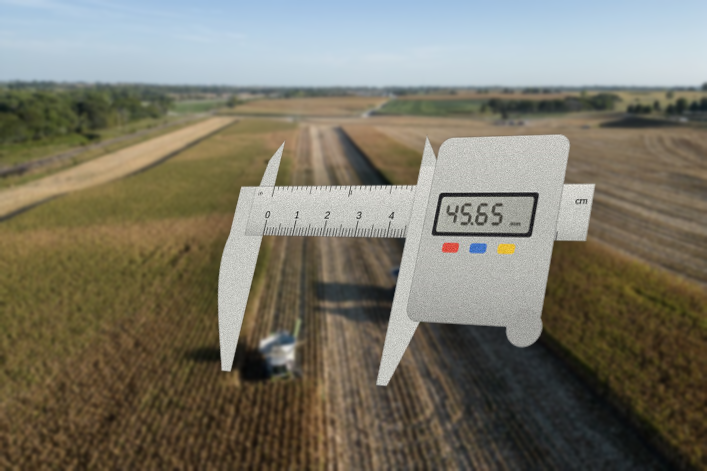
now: 45.65
